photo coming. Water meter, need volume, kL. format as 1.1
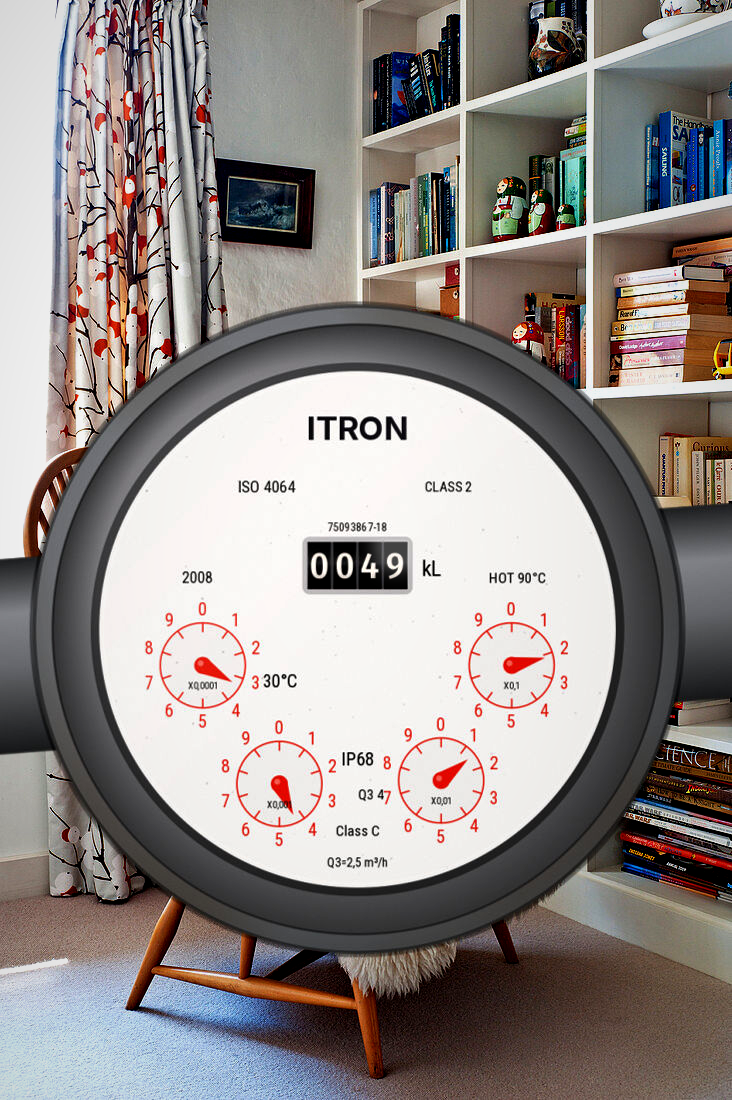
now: 49.2143
